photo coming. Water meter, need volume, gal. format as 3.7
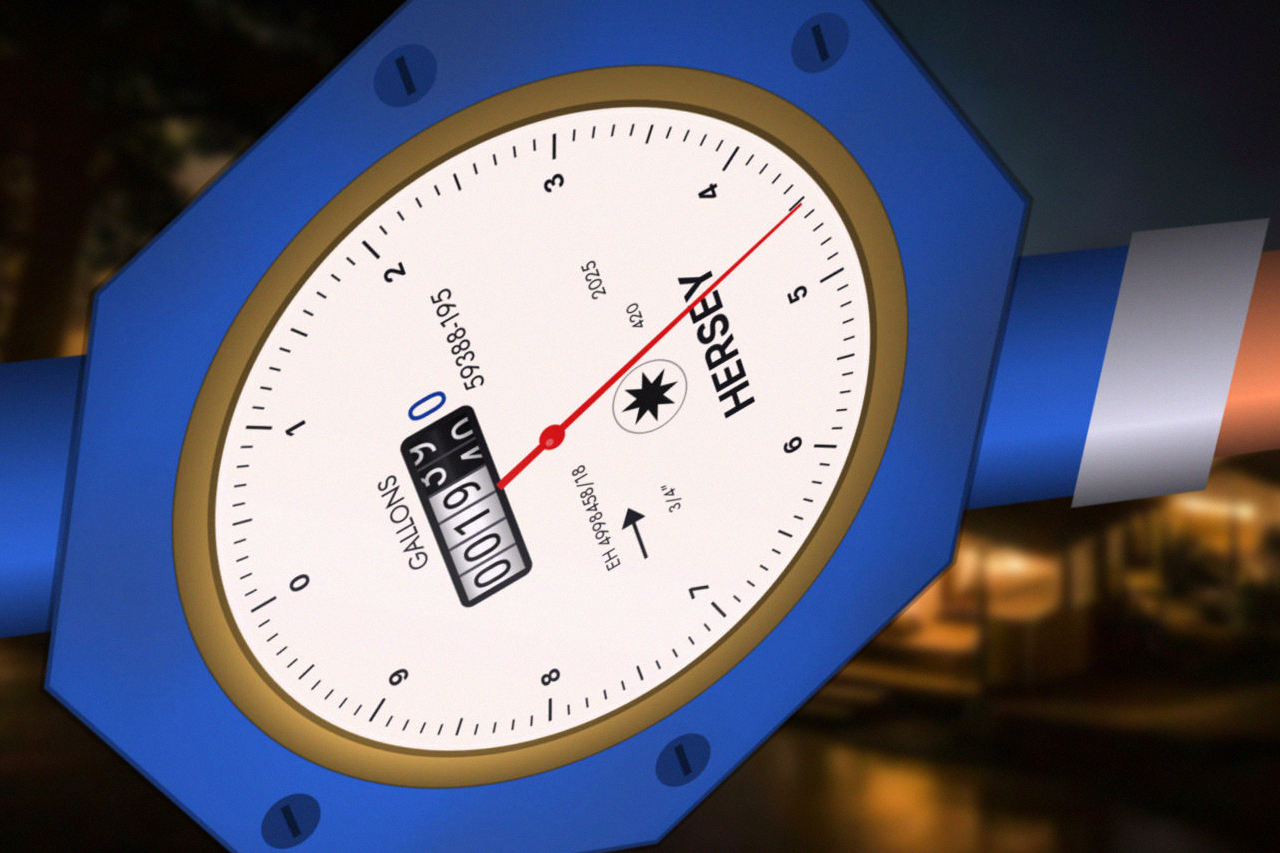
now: 19394.5
